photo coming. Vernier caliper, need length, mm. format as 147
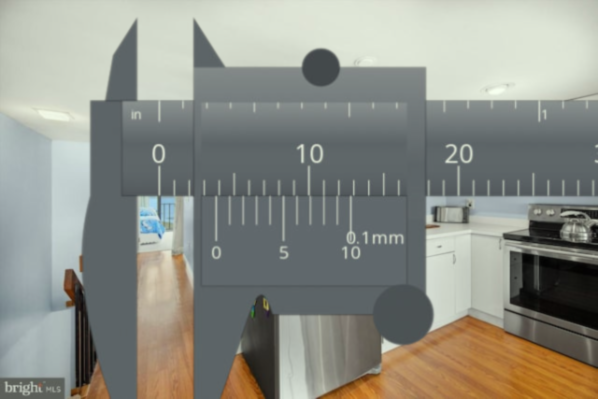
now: 3.8
